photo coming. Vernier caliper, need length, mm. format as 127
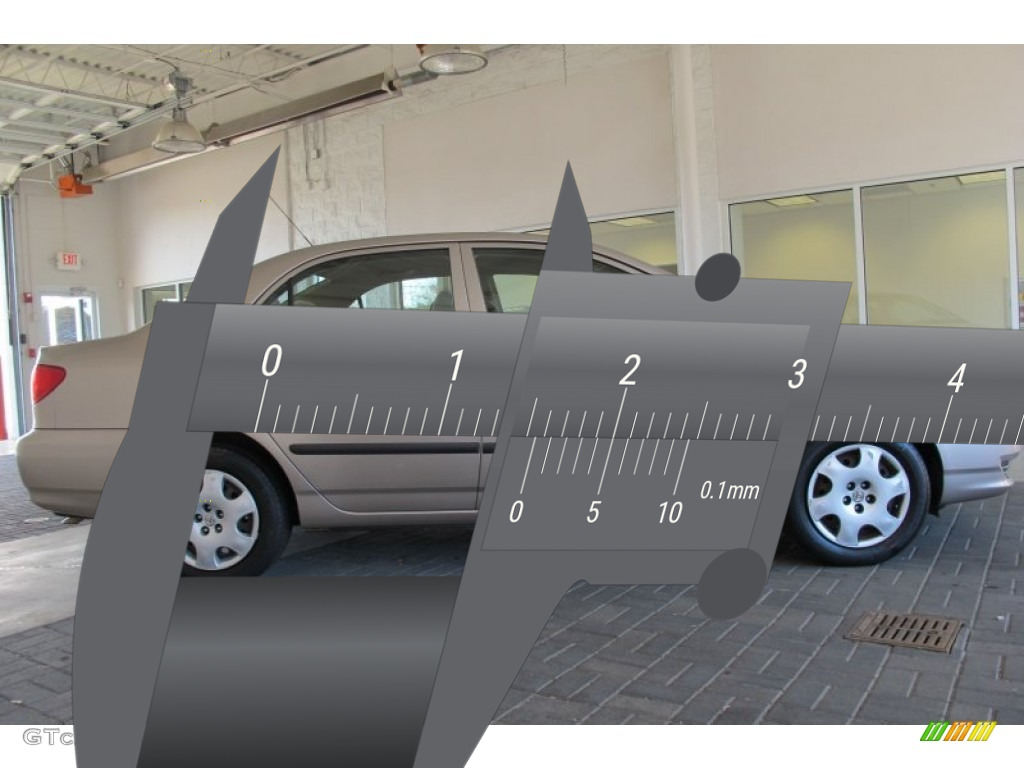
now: 15.5
